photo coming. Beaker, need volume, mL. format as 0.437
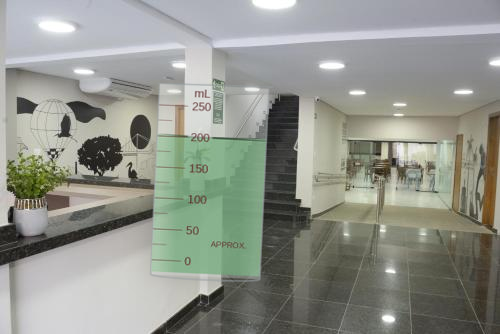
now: 200
